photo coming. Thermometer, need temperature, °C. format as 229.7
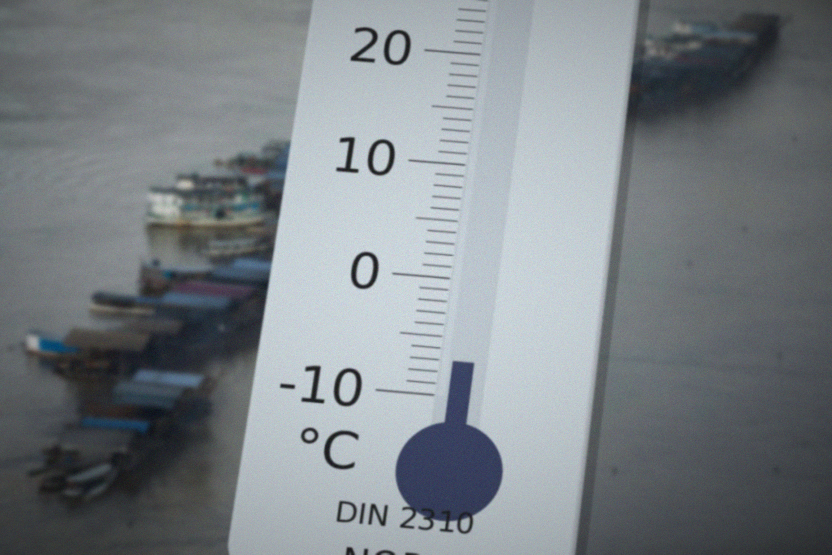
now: -7
